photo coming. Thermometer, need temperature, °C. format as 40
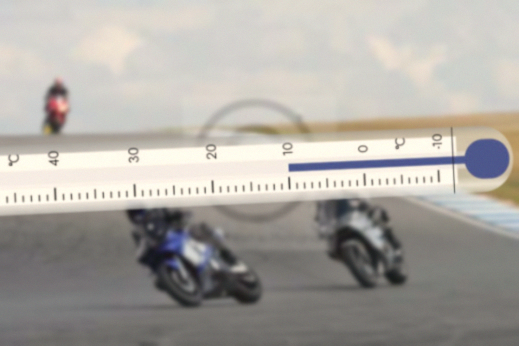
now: 10
